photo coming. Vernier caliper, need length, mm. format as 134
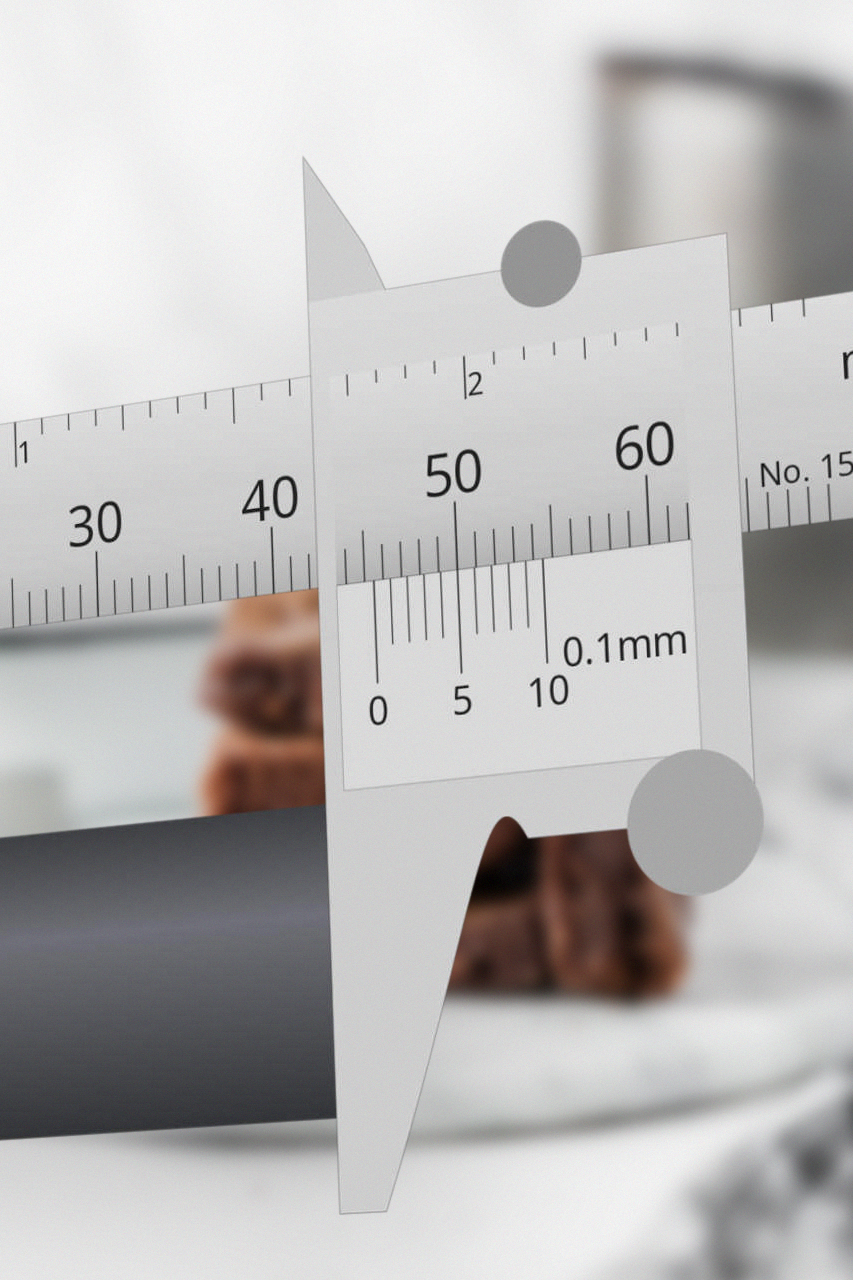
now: 45.5
